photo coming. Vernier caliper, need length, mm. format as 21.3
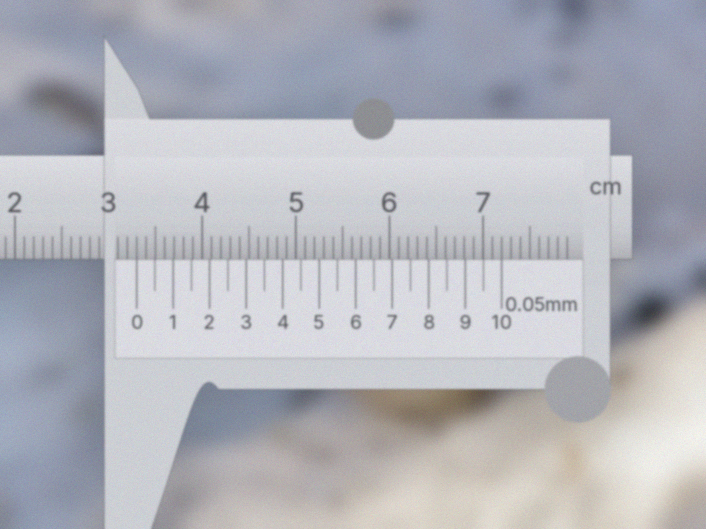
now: 33.0
